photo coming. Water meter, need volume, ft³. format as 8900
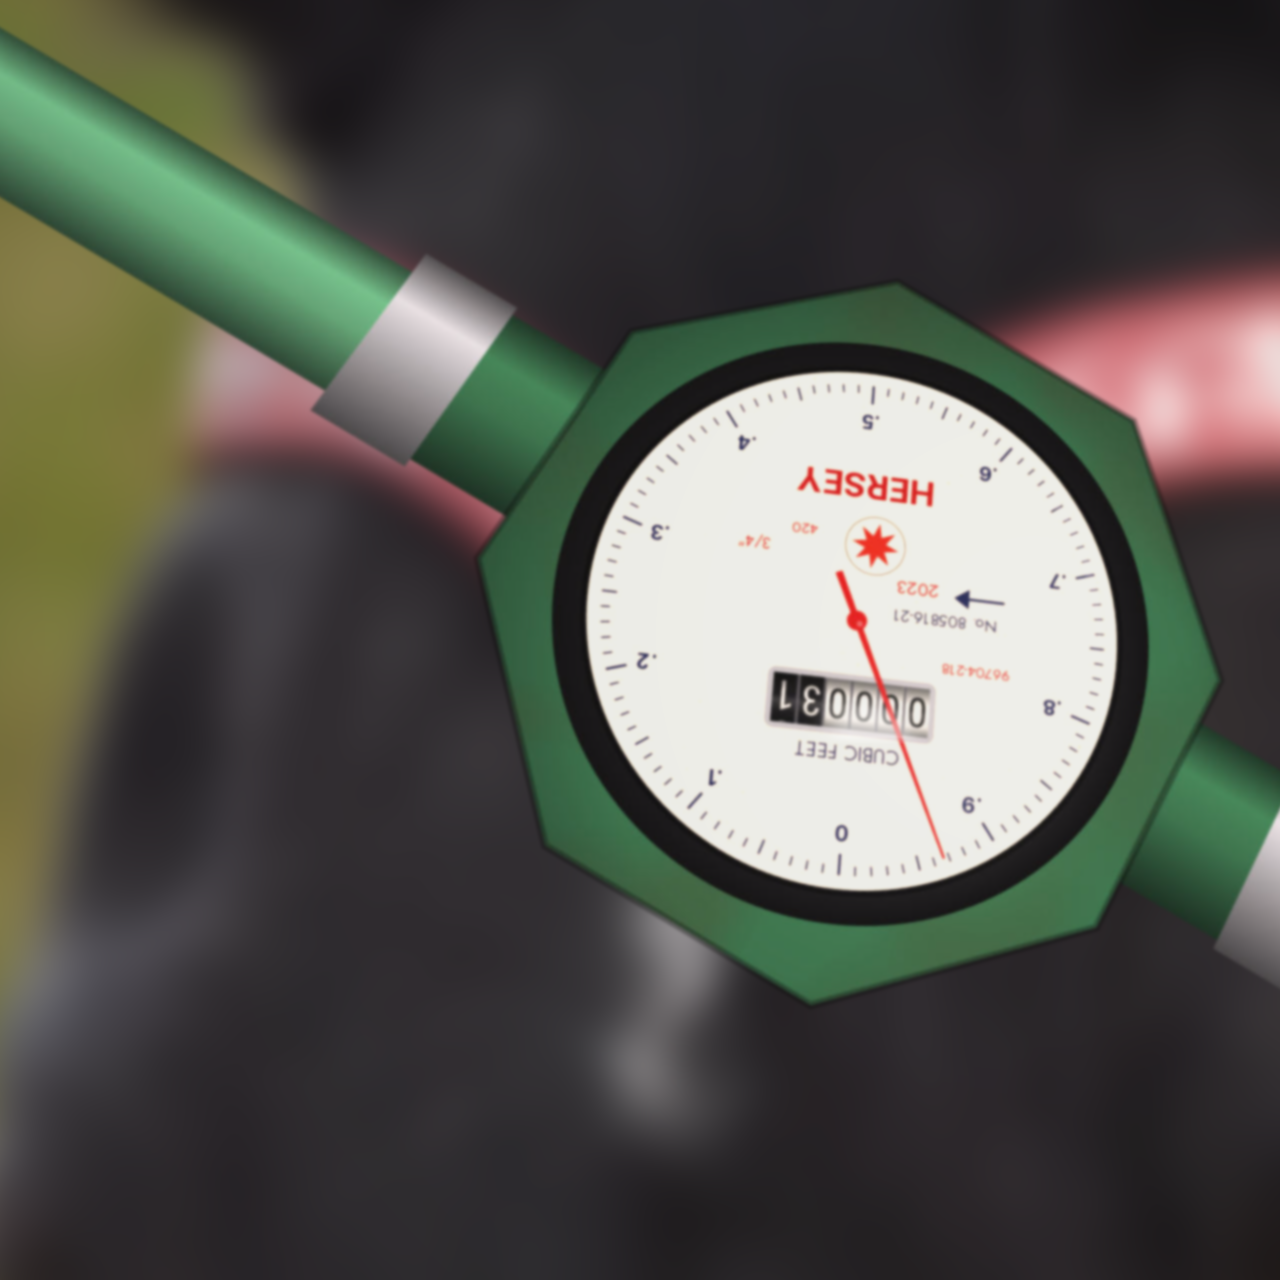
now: 30.93
